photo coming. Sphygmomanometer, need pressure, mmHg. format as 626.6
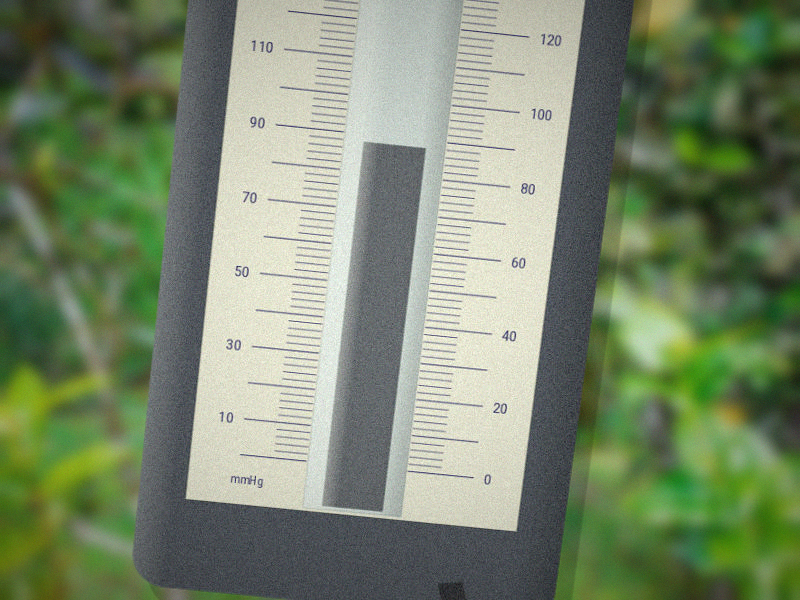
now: 88
